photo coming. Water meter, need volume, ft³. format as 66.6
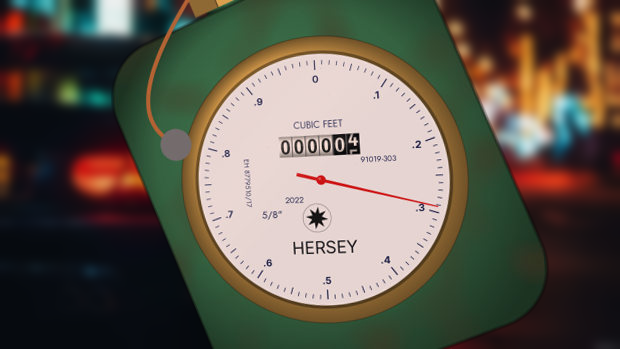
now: 4.29
